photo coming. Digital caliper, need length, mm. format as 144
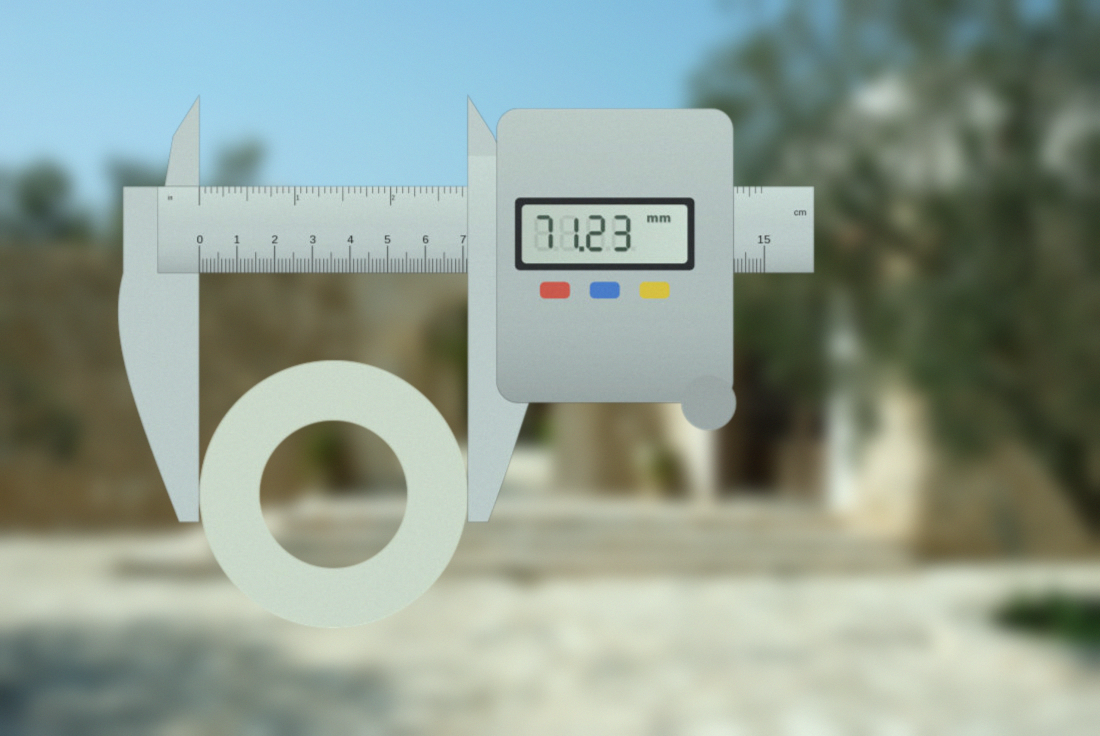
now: 71.23
